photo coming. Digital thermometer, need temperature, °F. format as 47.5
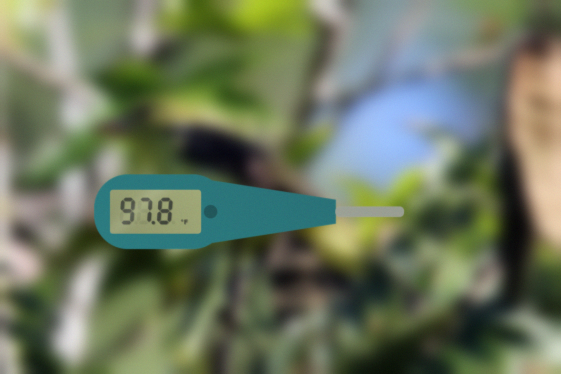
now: 97.8
